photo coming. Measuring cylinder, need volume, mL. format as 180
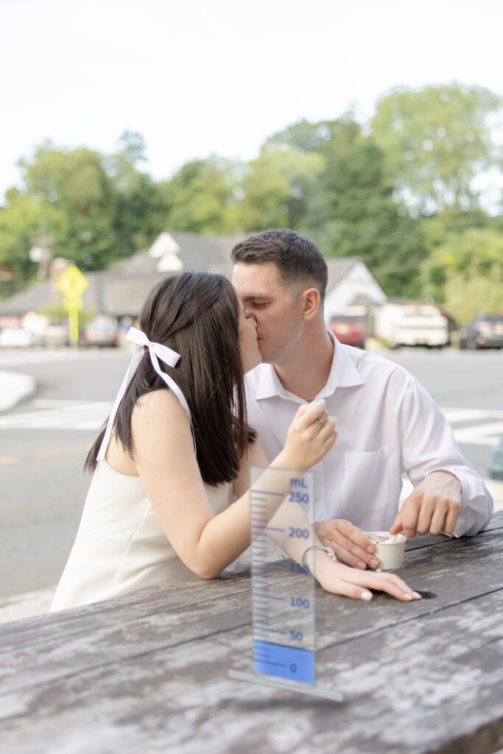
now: 30
